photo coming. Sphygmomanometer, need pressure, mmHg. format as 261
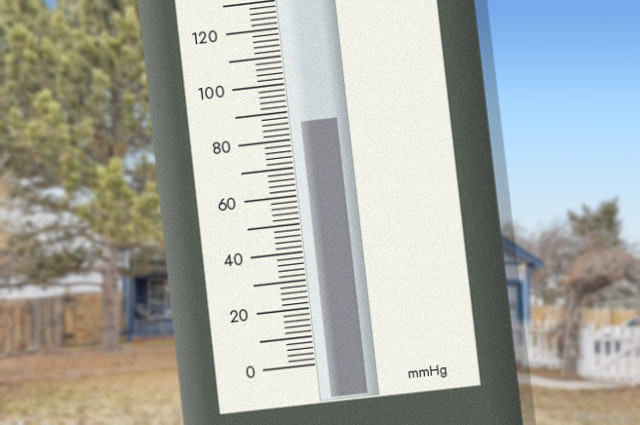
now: 86
